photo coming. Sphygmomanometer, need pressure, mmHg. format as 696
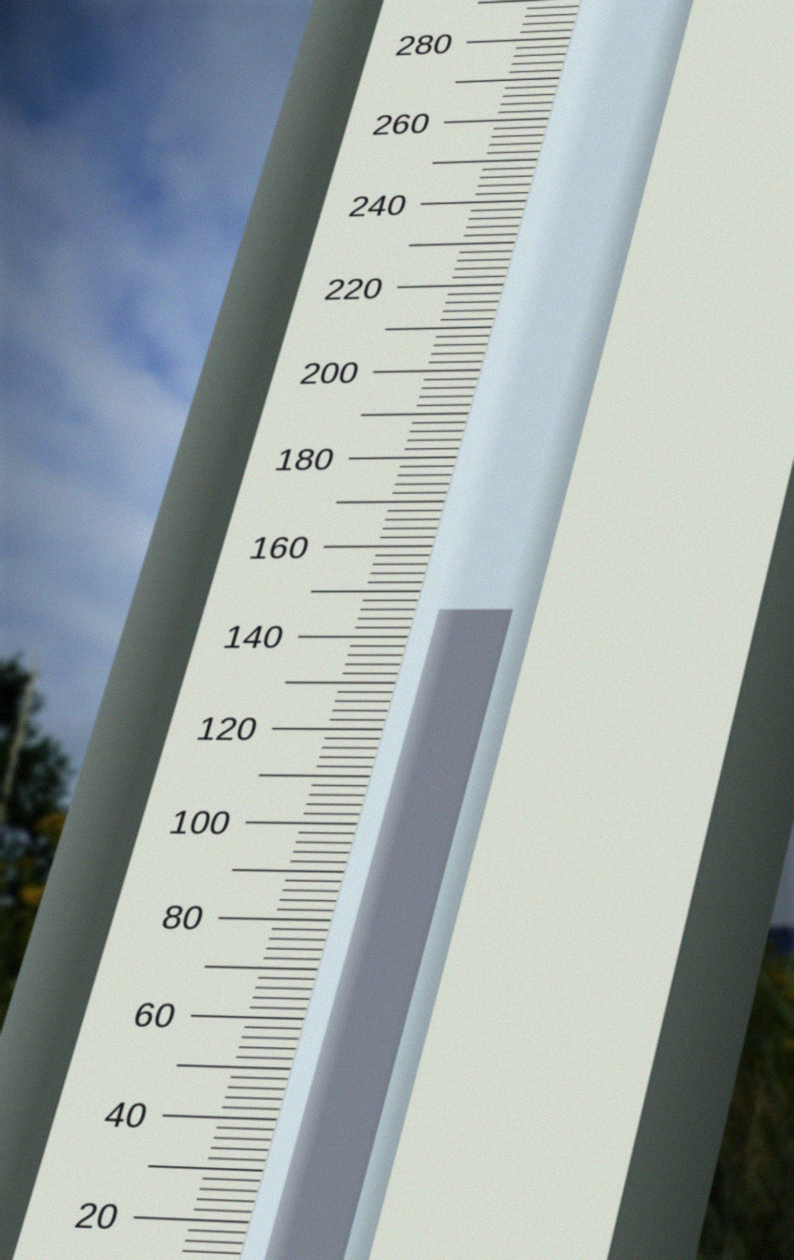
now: 146
